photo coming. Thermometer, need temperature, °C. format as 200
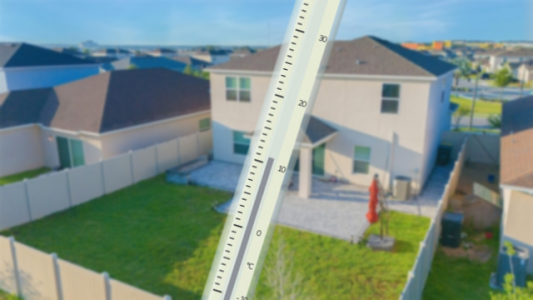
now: 11
